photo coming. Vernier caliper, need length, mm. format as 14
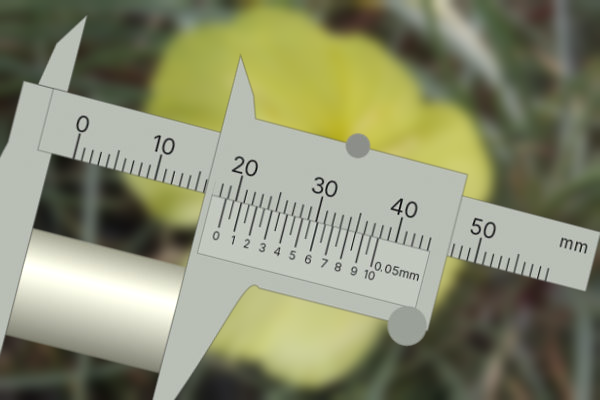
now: 18.8
